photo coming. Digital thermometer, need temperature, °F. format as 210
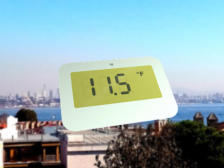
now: 11.5
